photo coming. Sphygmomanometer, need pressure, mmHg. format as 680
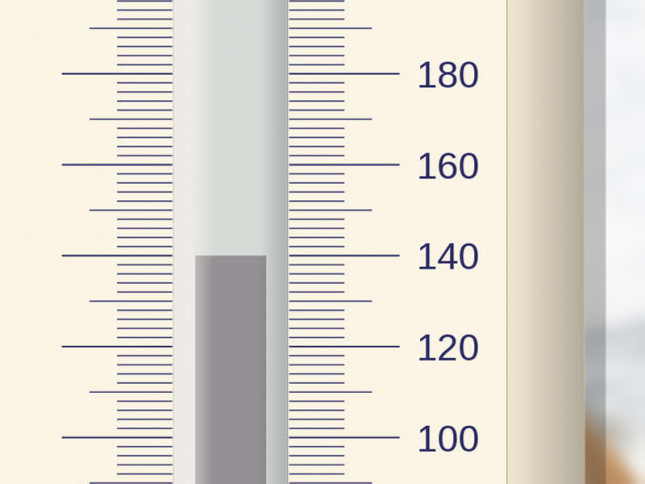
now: 140
